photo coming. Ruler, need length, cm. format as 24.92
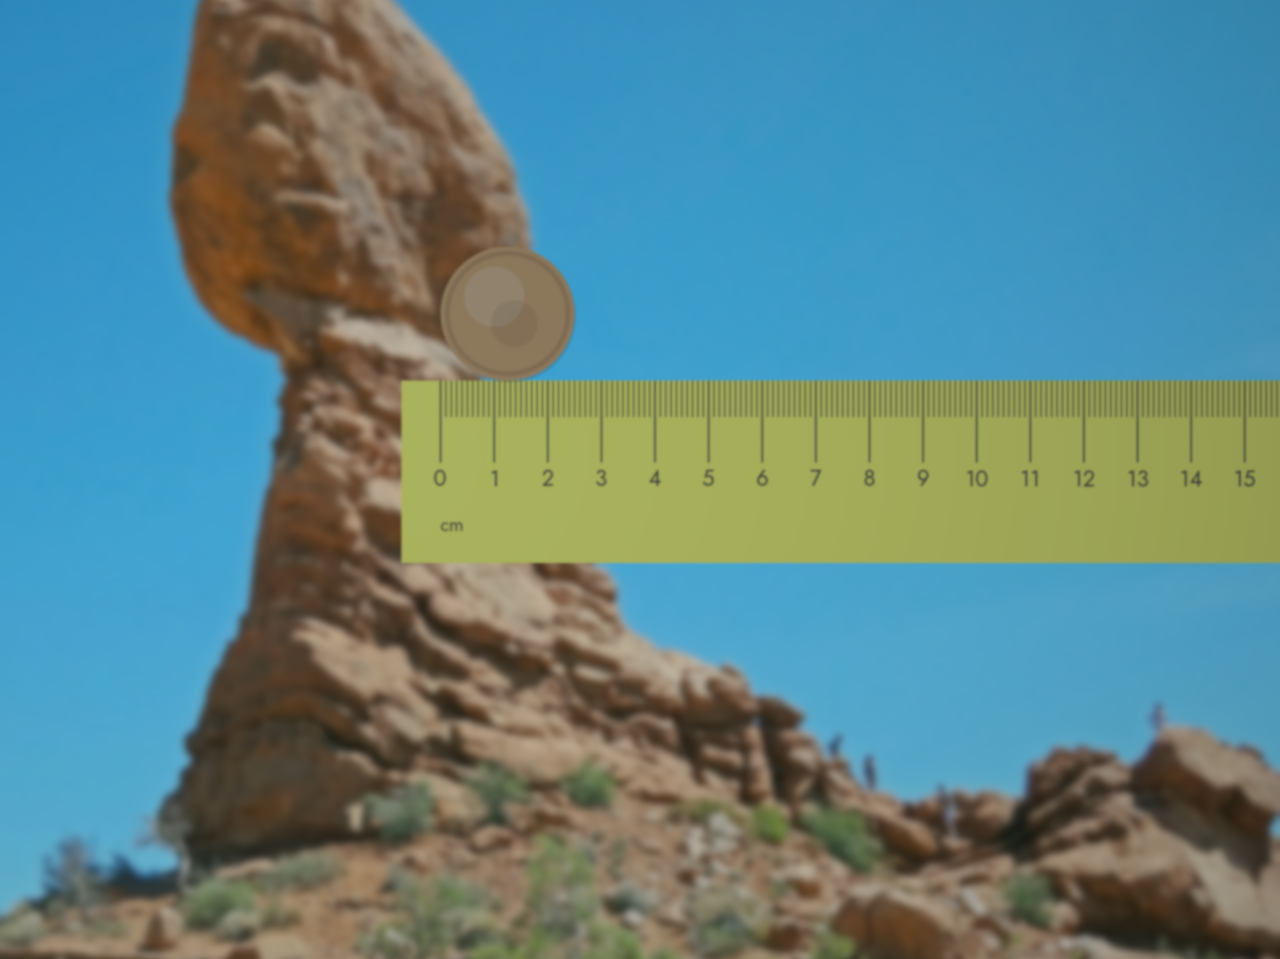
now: 2.5
